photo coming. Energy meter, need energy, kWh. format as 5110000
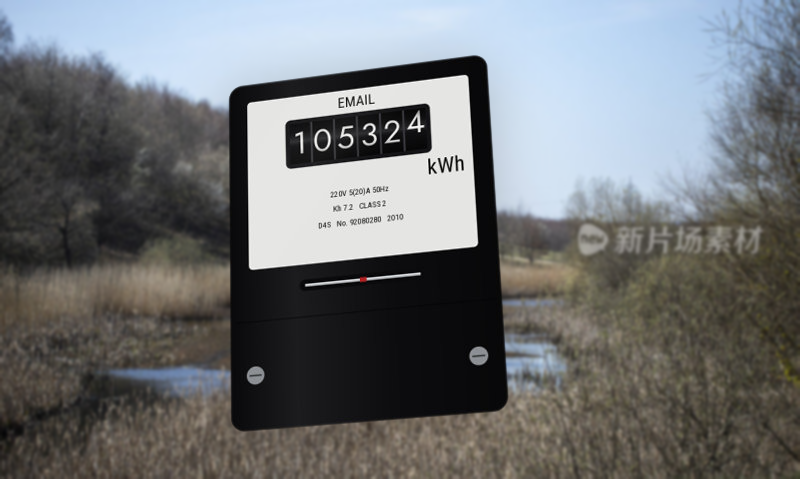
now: 105324
